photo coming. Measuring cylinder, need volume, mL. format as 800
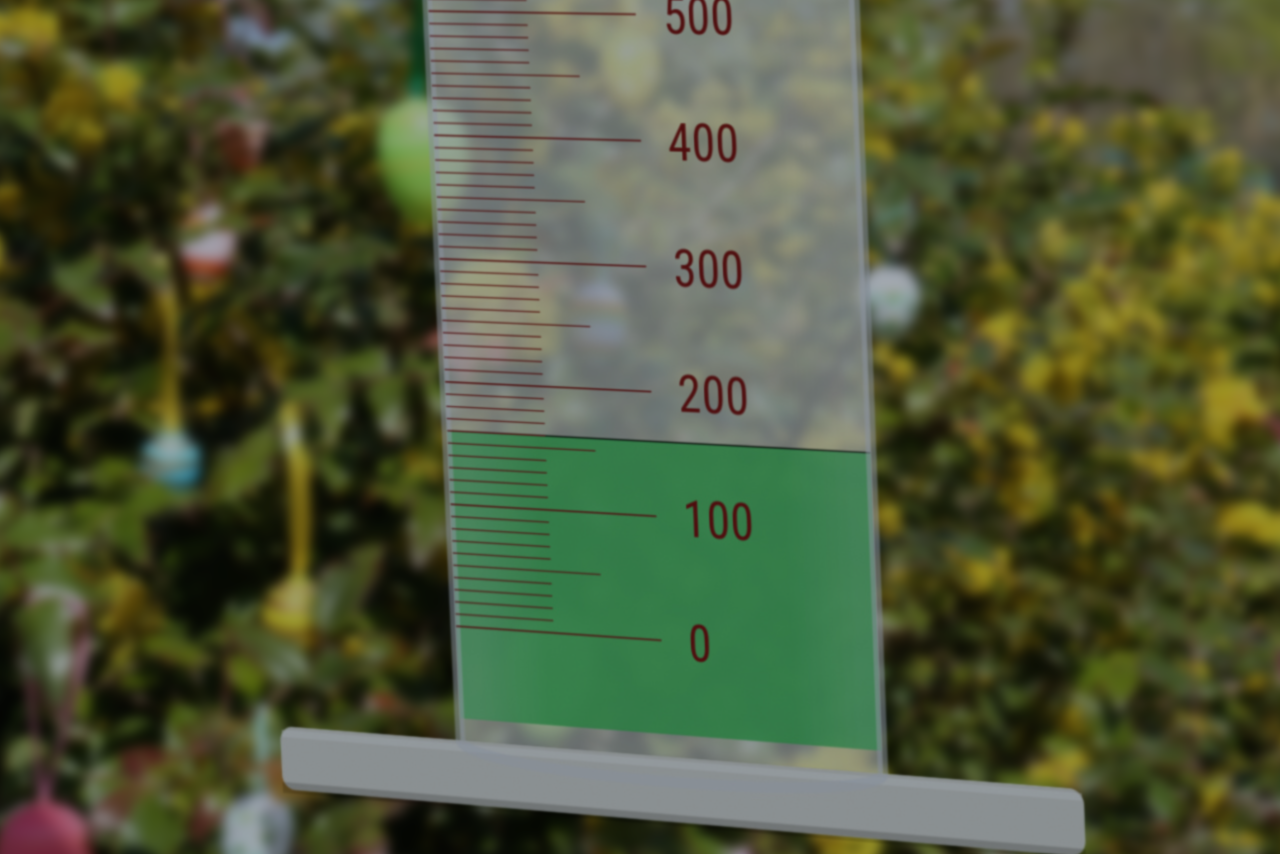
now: 160
